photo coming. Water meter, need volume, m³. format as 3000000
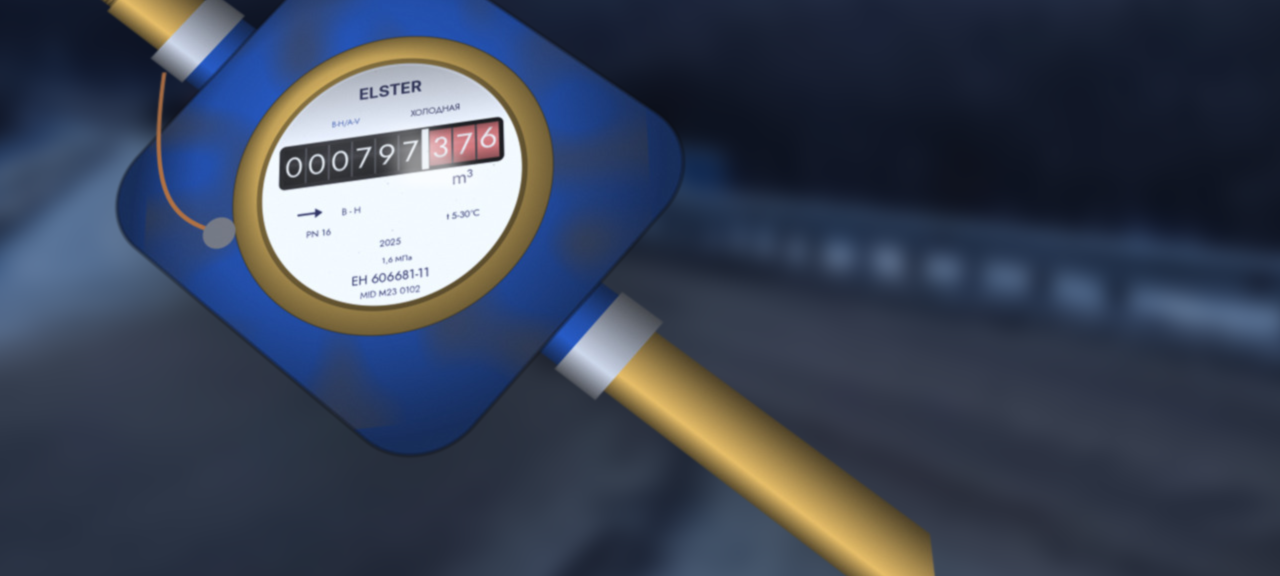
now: 797.376
